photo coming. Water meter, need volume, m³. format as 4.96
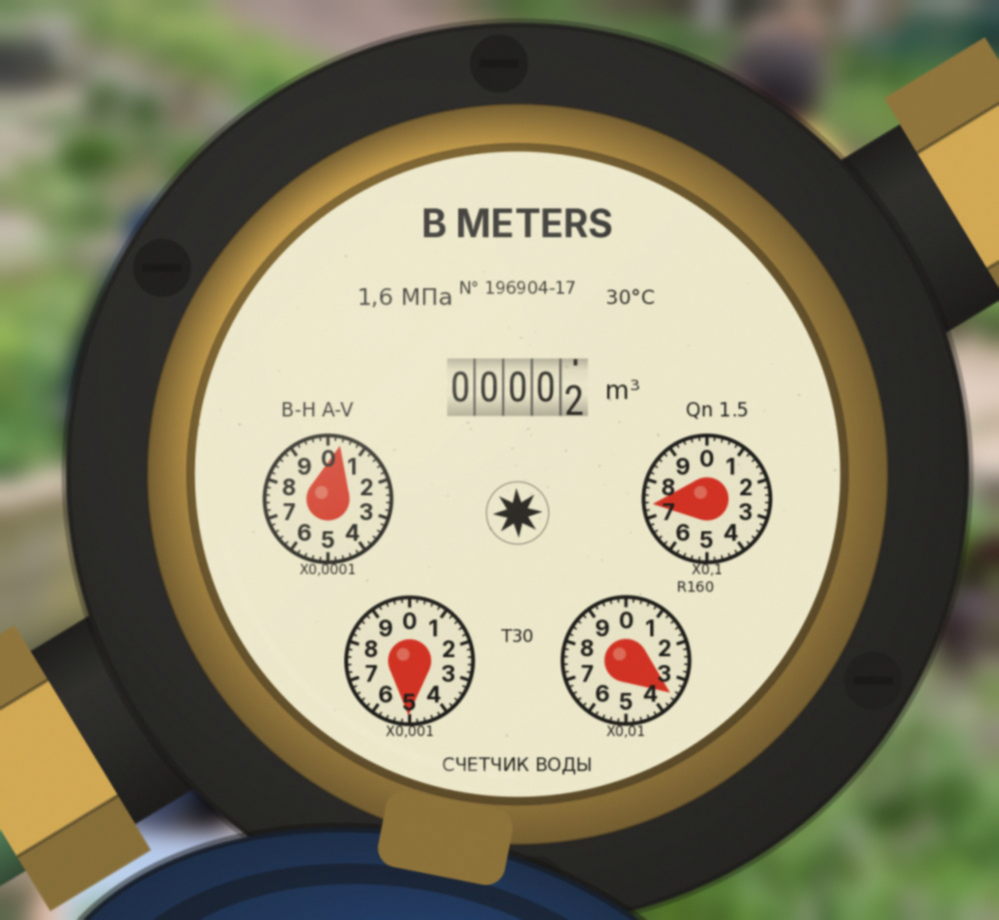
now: 1.7350
